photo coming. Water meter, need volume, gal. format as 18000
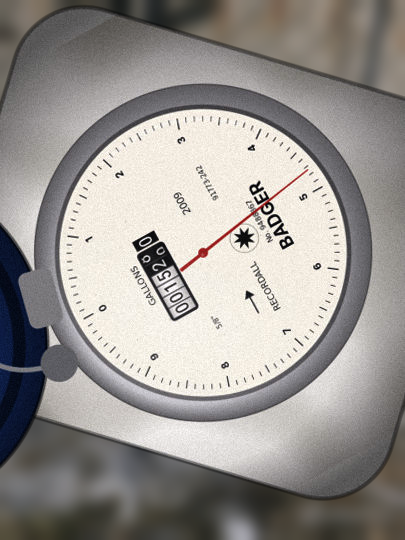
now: 15284.7
